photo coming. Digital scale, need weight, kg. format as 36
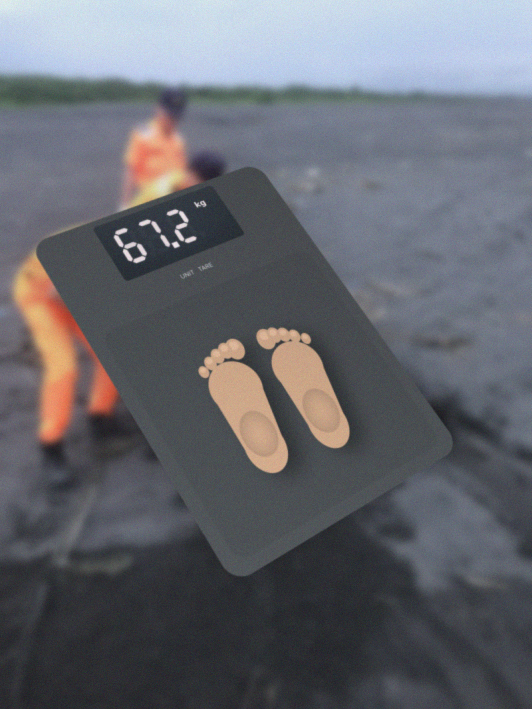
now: 67.2
